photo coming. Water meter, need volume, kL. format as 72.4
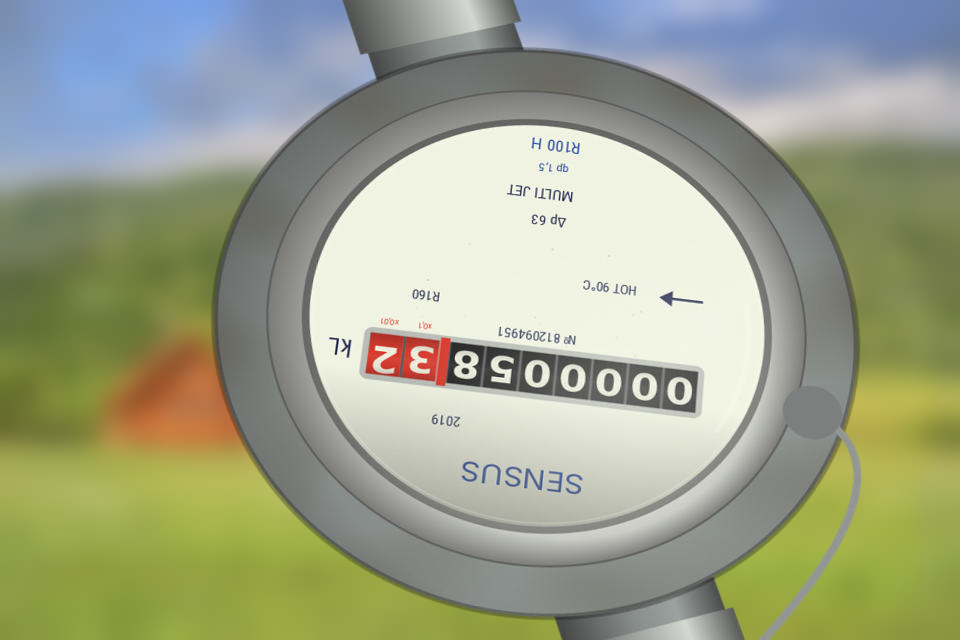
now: 58.32
